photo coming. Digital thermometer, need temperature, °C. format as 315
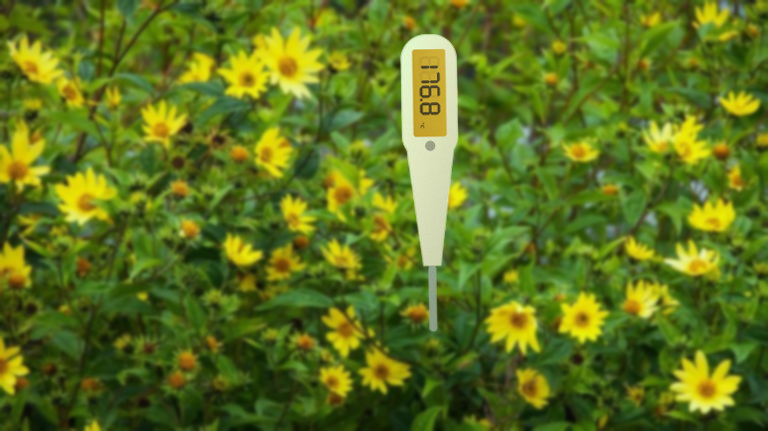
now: 176.8
